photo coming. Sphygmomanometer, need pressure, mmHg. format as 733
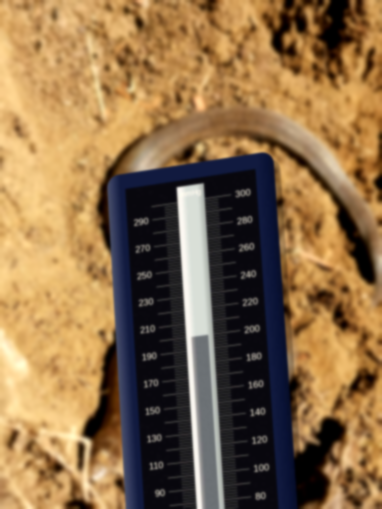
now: 200
